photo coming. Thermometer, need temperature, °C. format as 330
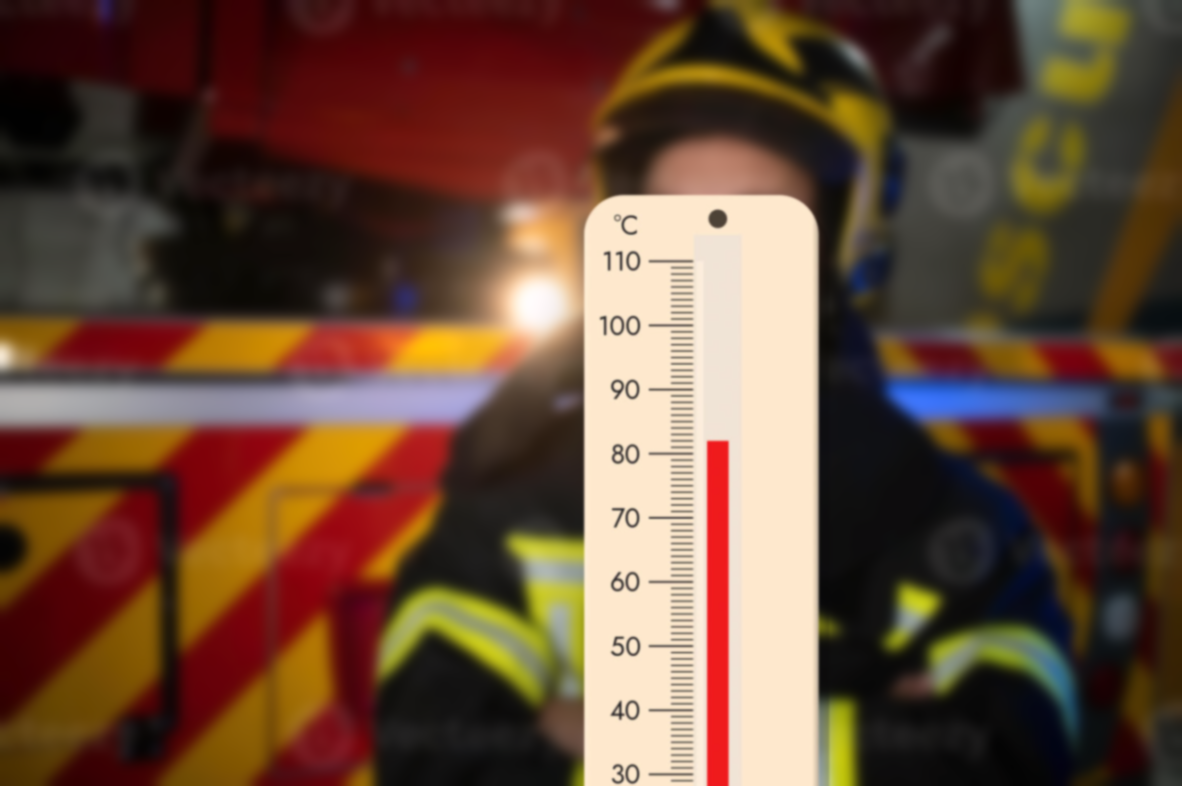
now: 82
